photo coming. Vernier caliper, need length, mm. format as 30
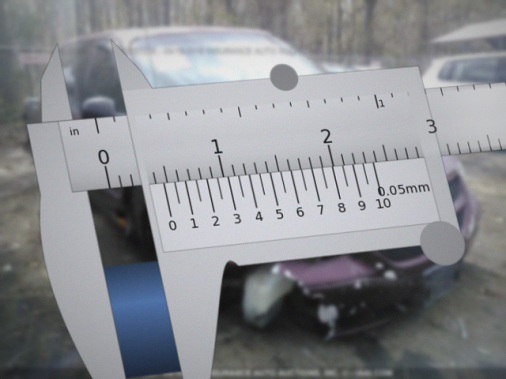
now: 4.7
